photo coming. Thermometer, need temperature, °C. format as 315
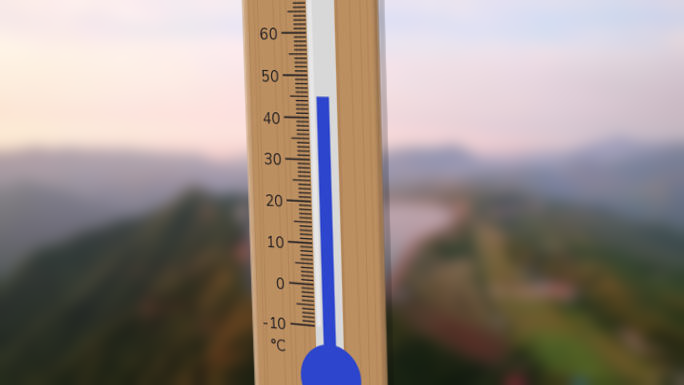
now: 45
